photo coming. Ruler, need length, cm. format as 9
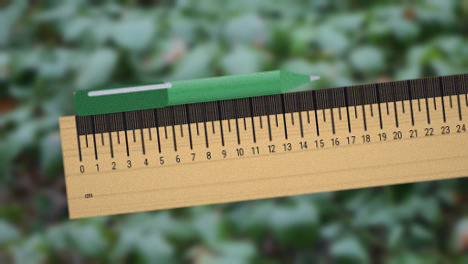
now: 15.5
